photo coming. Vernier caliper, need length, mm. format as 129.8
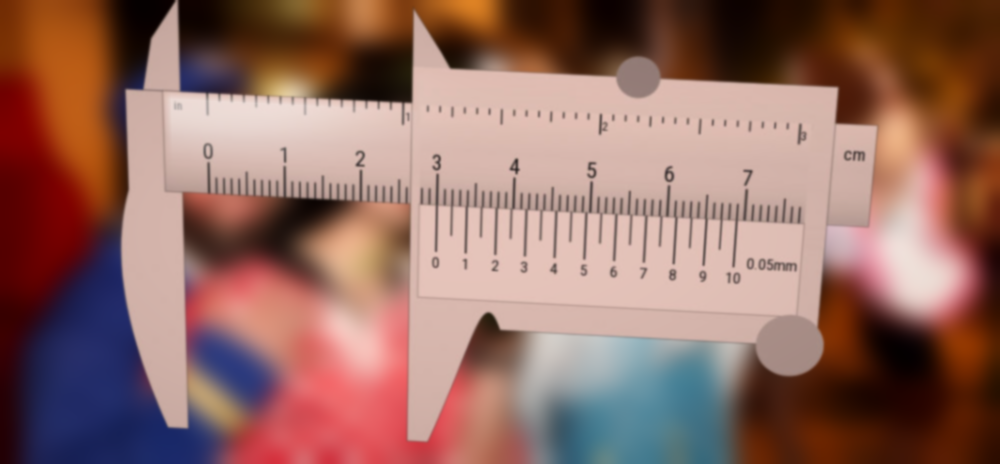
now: 30.0
